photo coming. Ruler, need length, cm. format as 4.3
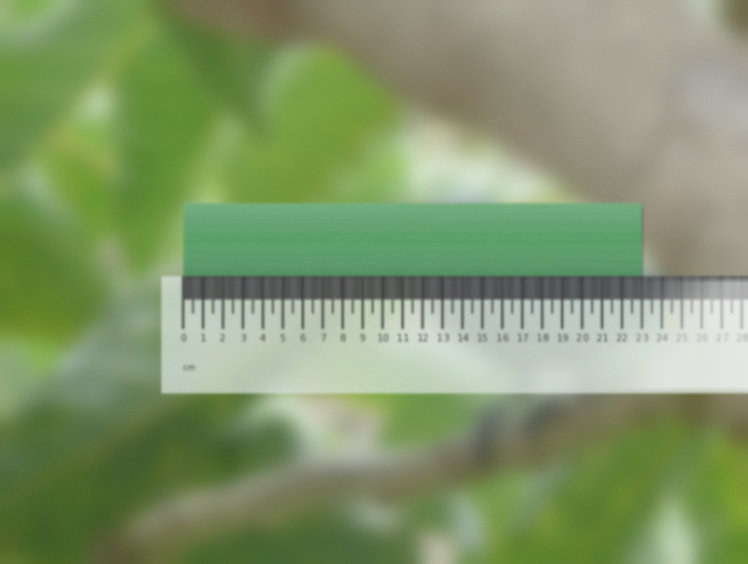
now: 23
